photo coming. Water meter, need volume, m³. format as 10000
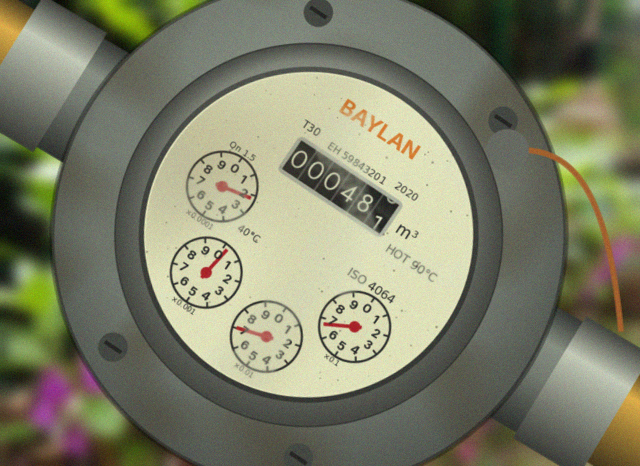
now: 480.6702
